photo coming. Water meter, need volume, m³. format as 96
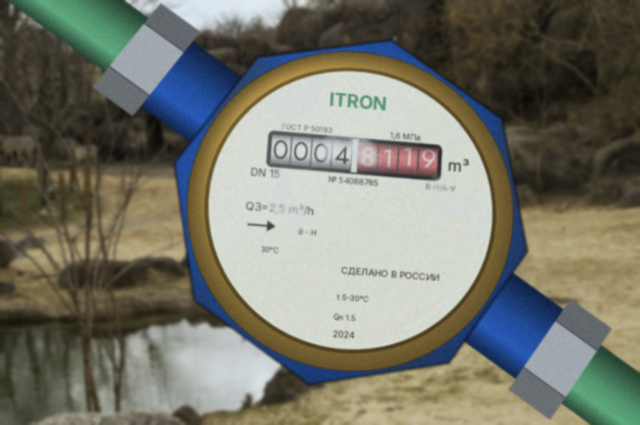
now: 4.8119
